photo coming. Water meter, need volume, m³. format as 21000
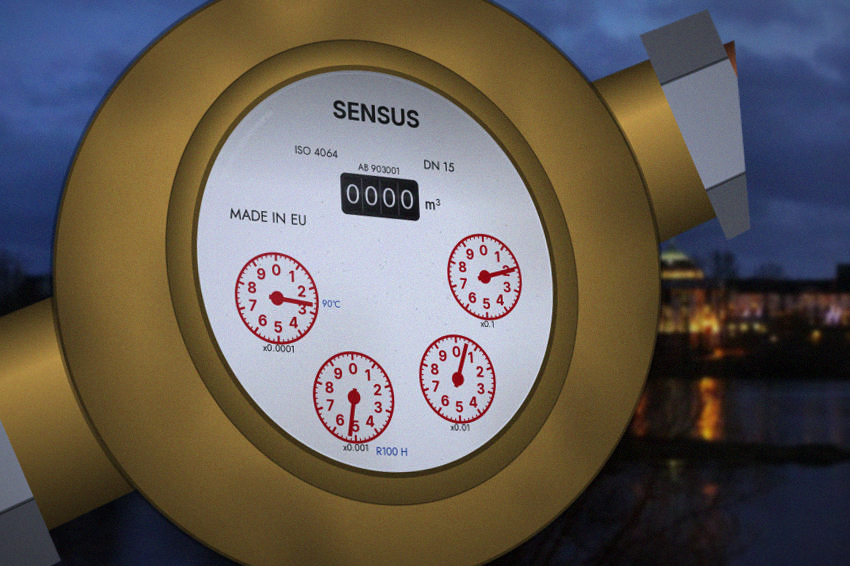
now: 0.2052
